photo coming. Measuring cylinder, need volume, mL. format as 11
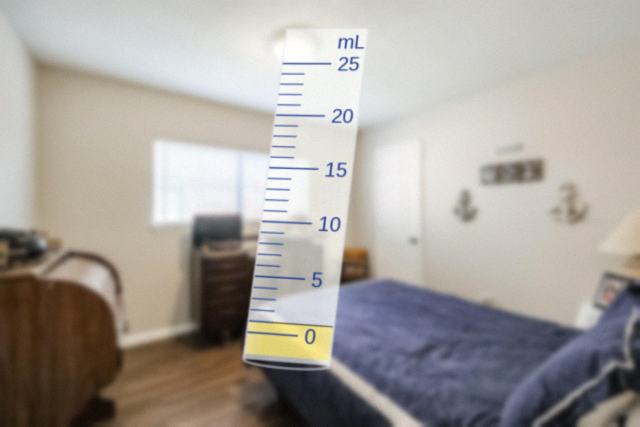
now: 1
